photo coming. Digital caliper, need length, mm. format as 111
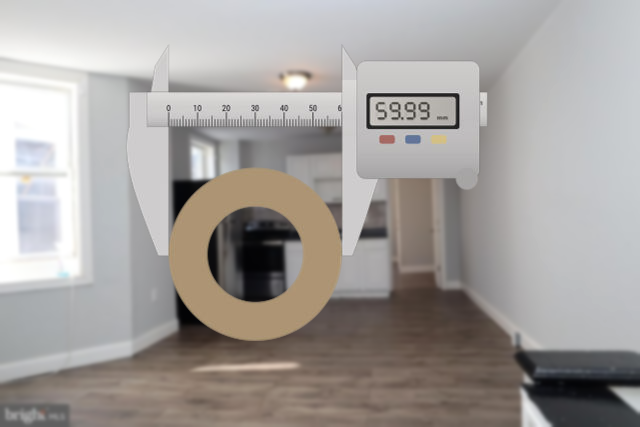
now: 59.99
